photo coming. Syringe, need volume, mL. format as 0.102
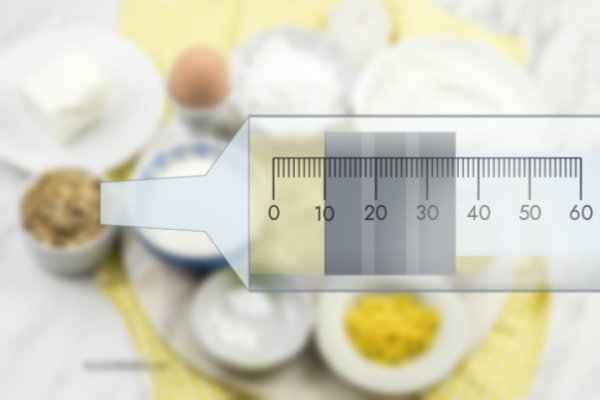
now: 10
